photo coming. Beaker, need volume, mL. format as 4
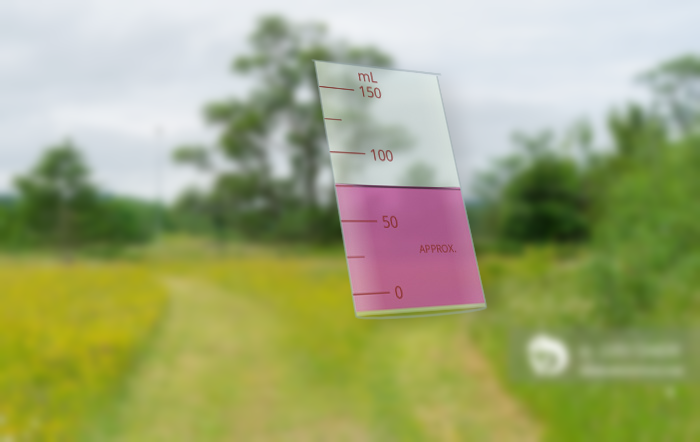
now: 75
